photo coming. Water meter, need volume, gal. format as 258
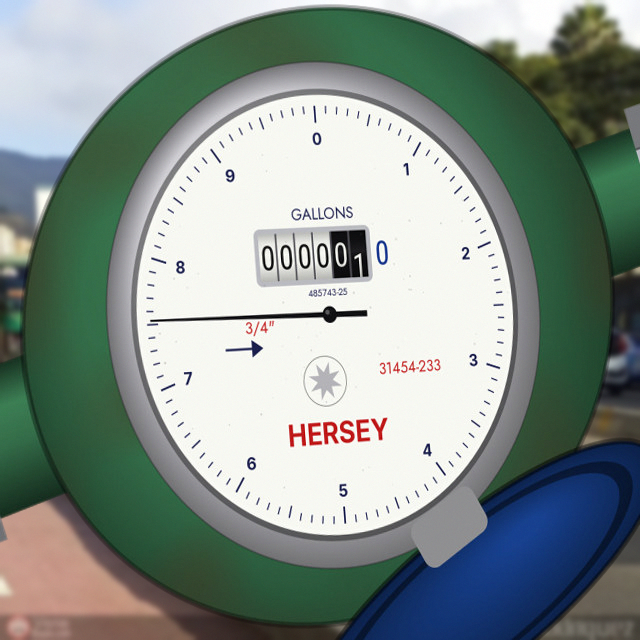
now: 7.5
